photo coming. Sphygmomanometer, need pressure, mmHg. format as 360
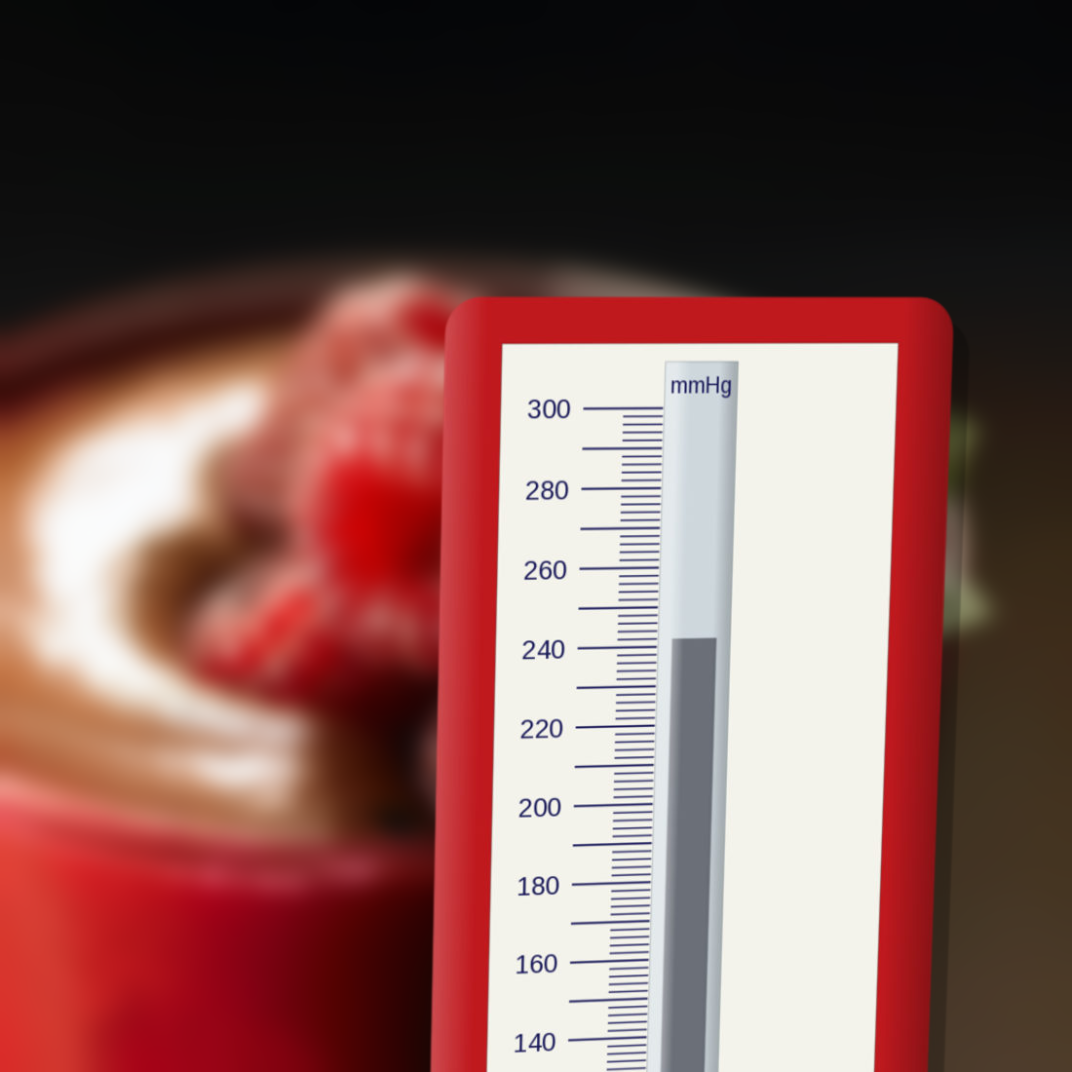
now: 242
